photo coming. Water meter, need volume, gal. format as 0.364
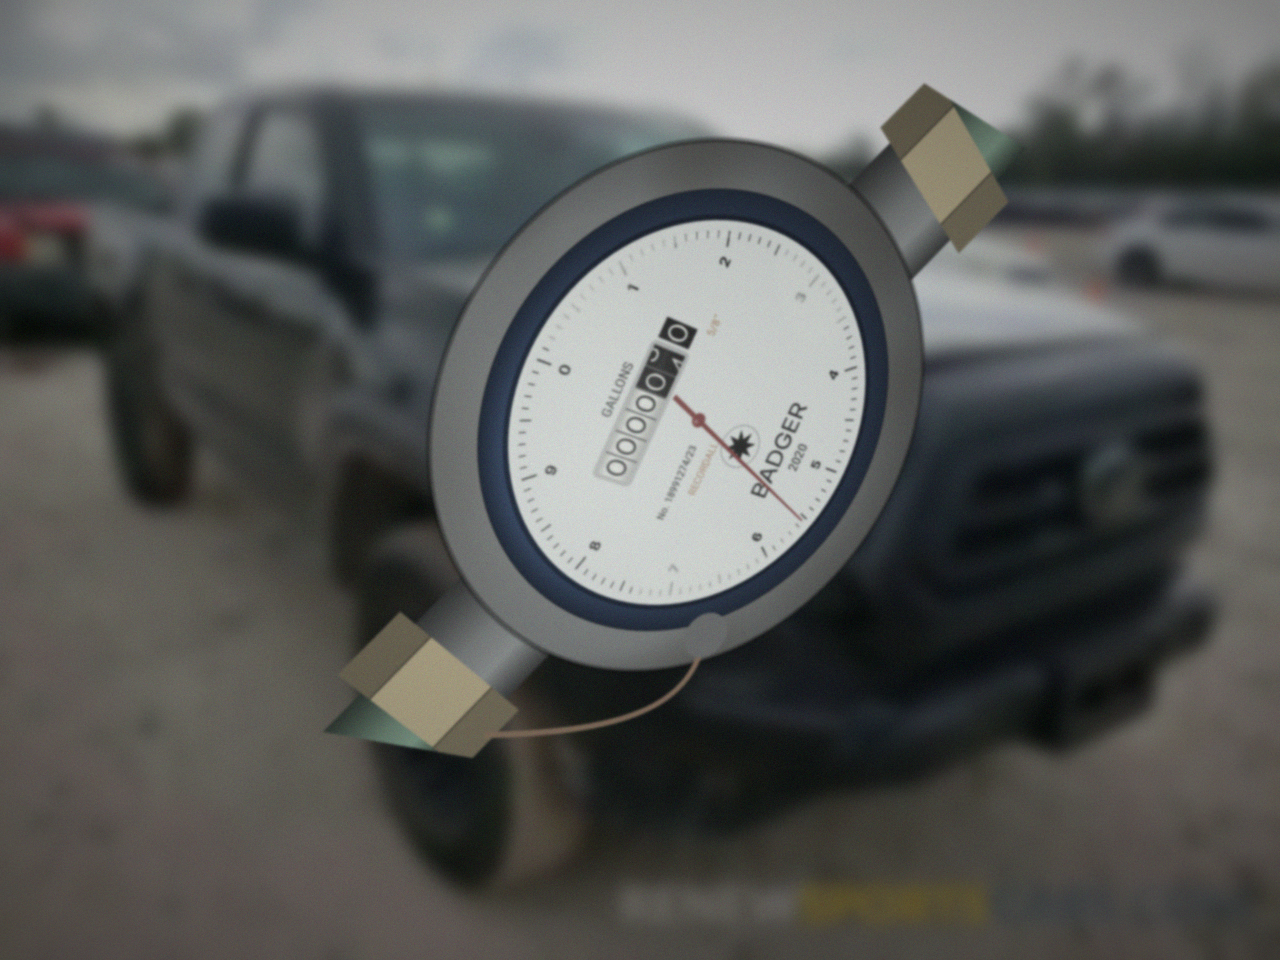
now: 35.5
